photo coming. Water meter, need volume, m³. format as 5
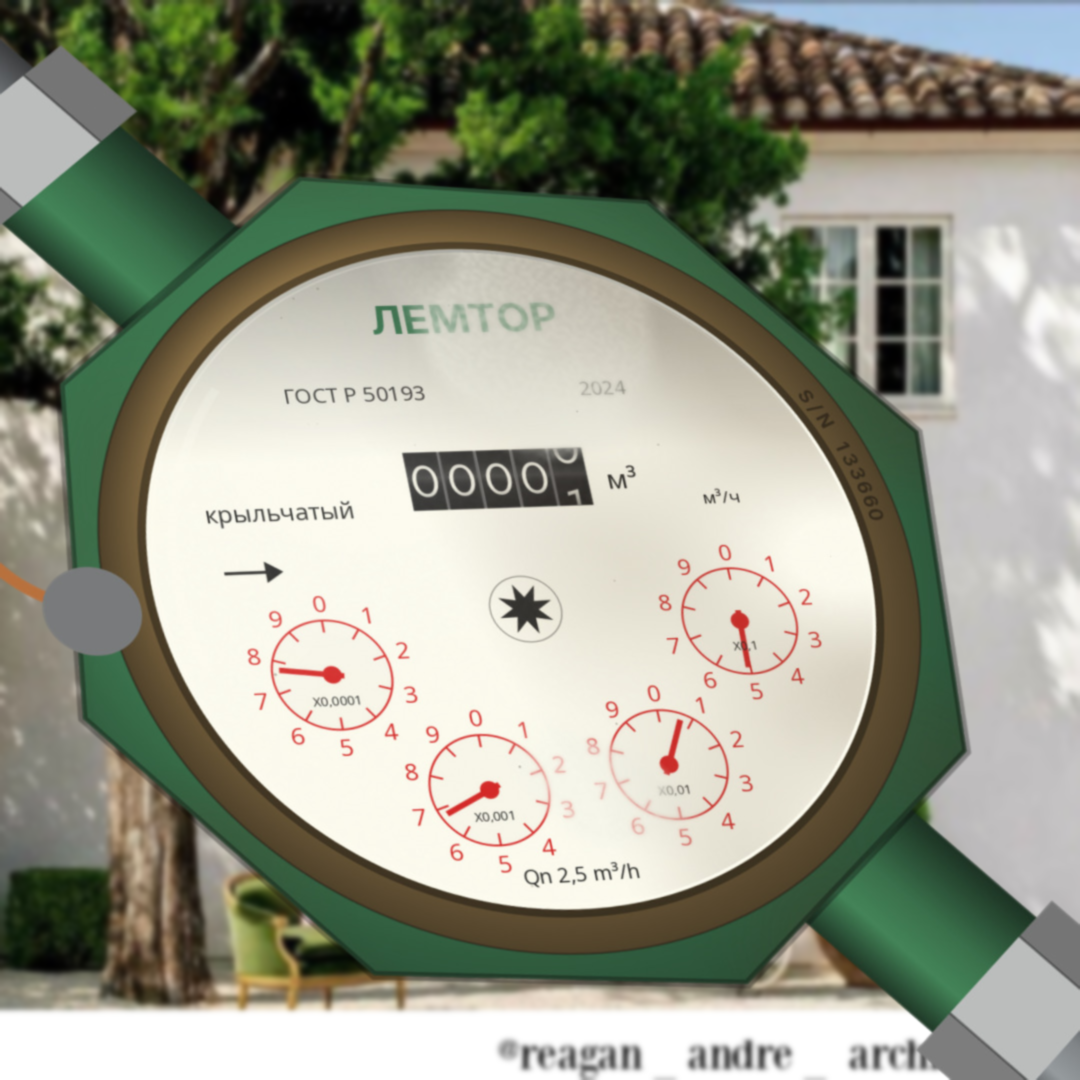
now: 0.5067
